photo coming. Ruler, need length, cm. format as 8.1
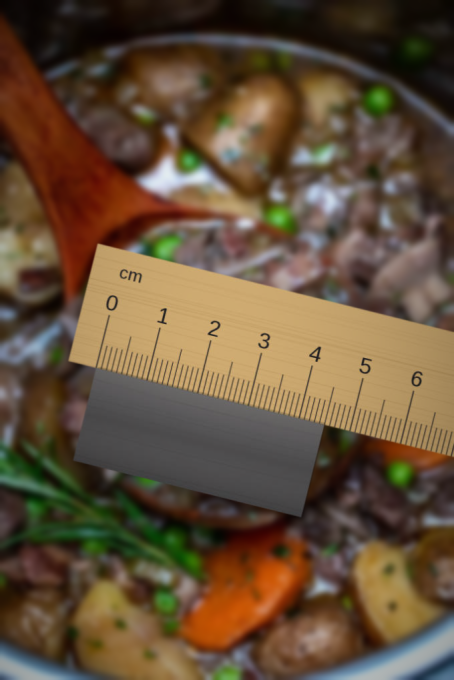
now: 4.5
